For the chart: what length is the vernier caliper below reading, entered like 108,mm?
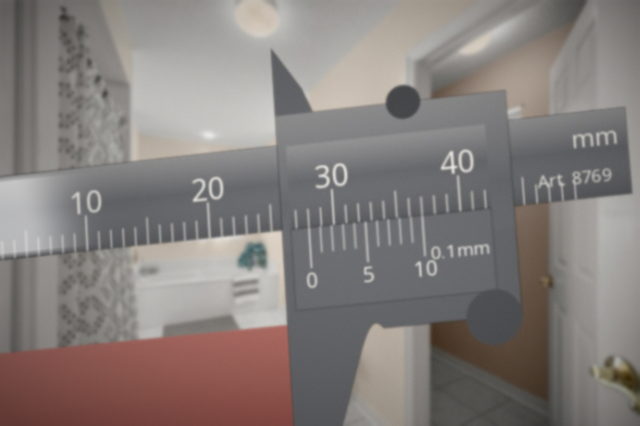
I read 28.0,mm
